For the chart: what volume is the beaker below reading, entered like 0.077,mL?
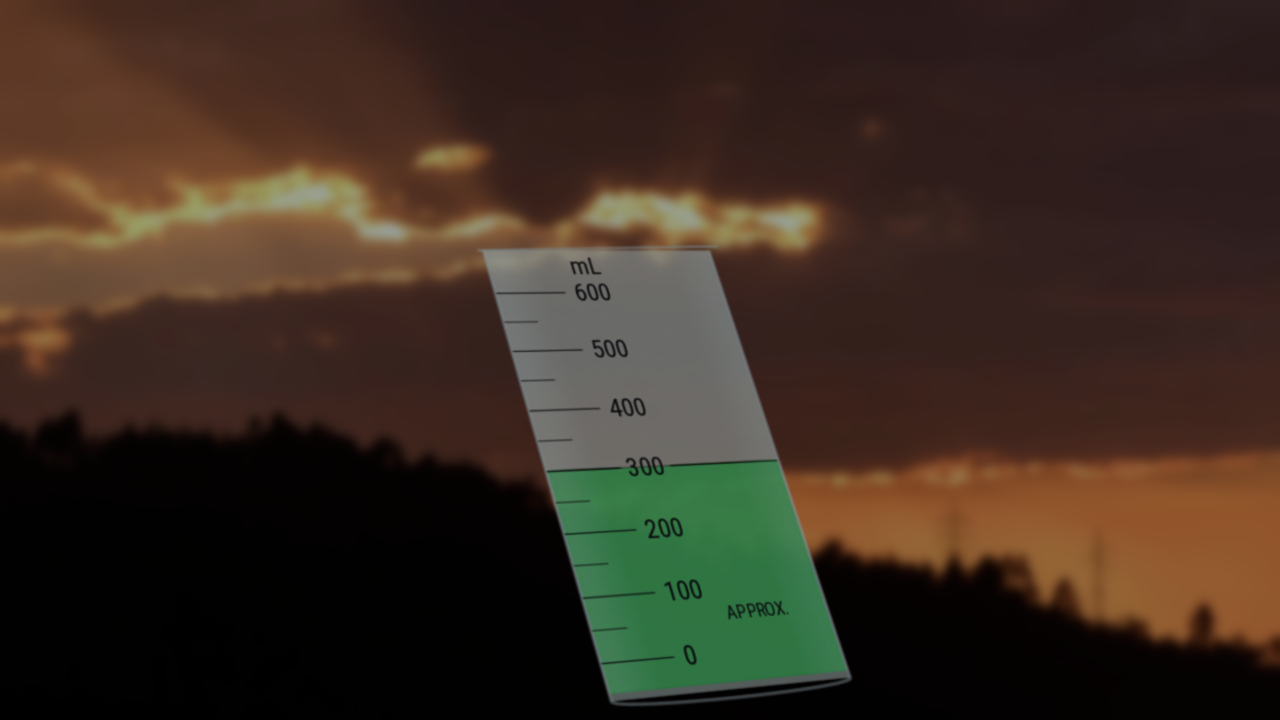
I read 300,mL
